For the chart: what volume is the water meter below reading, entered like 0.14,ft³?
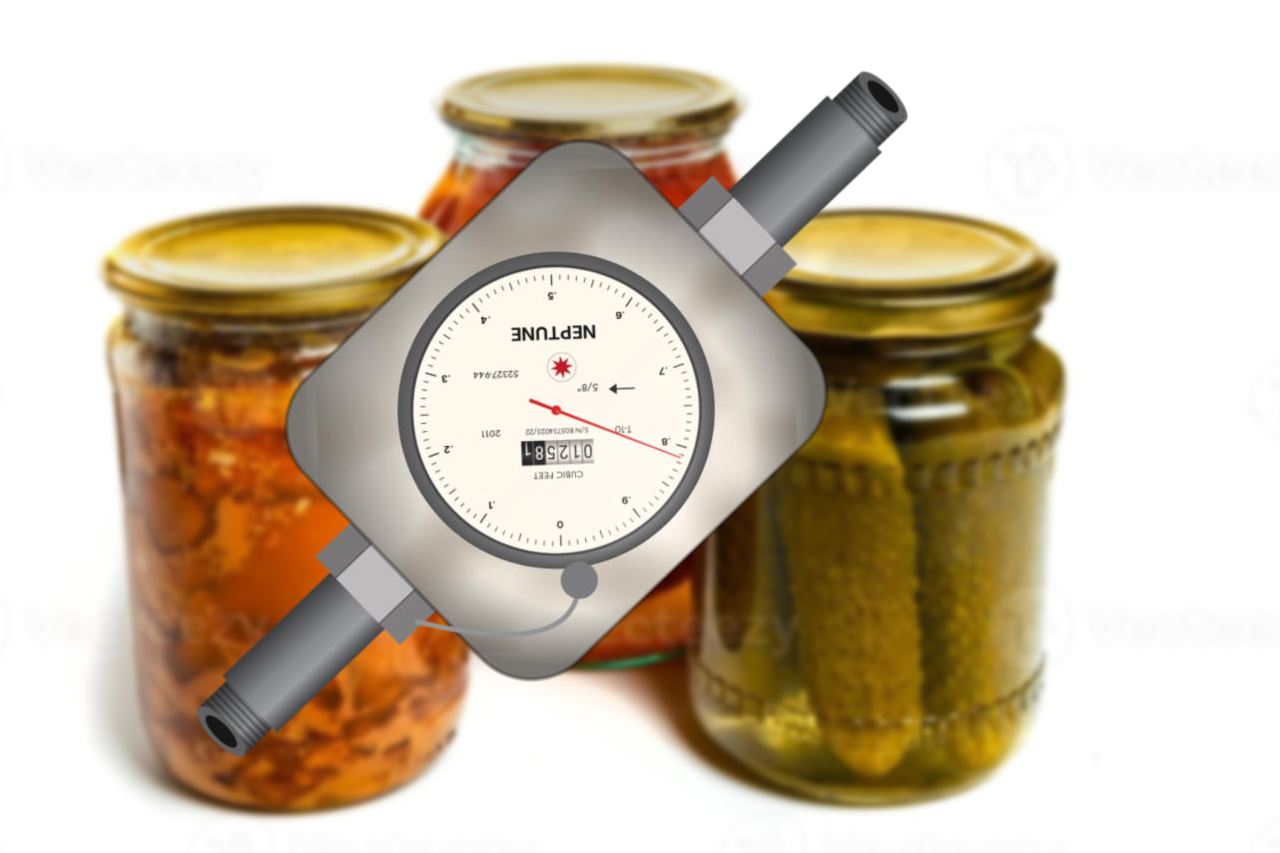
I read 12580.81,ft³
